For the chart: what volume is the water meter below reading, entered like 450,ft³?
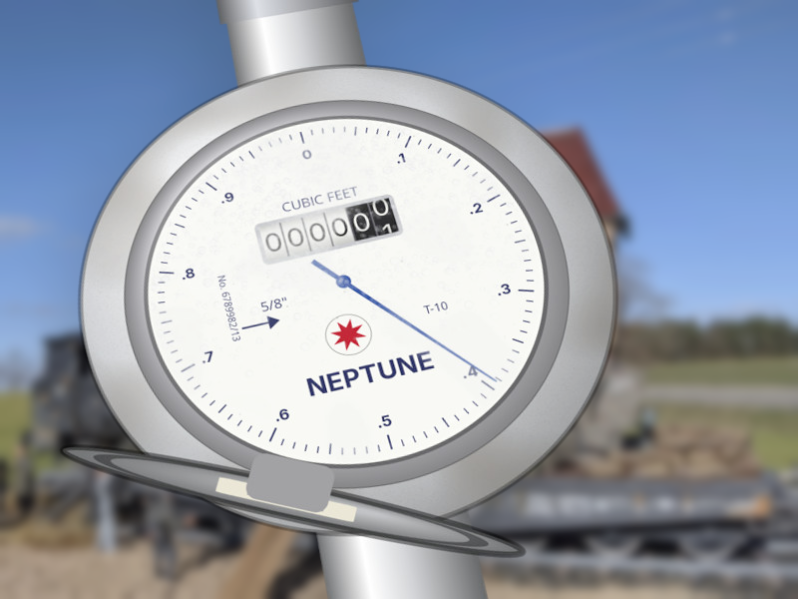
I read 0.39,ft³
